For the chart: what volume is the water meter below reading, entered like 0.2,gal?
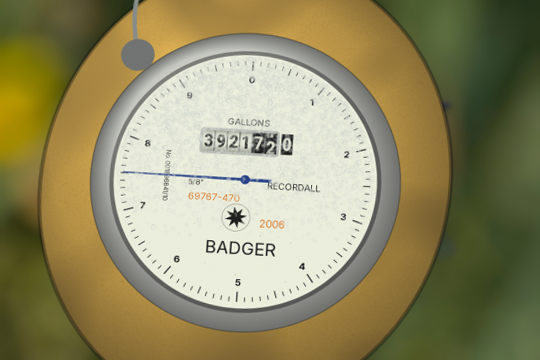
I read 3921717.5,gal
